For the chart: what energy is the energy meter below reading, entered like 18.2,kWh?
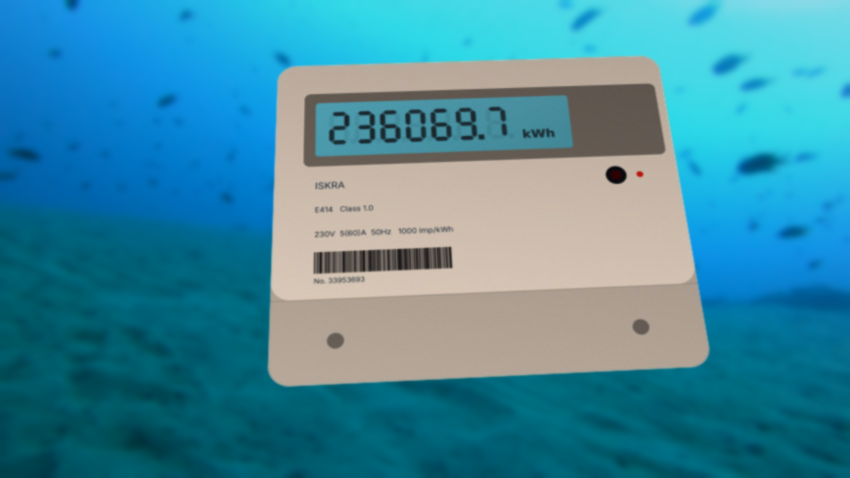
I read 236069.7,kWh
